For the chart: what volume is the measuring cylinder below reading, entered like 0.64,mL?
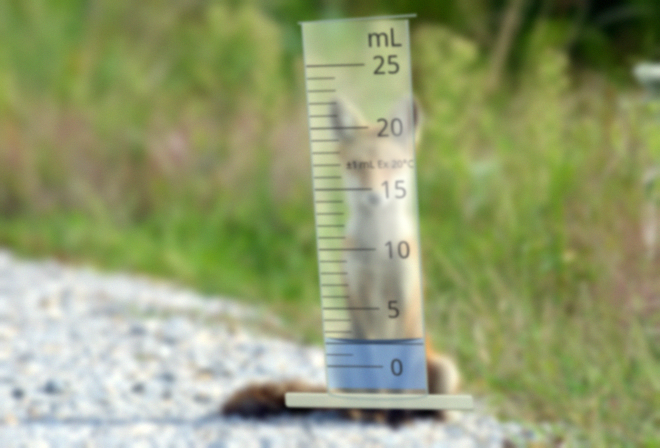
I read 2,mL
